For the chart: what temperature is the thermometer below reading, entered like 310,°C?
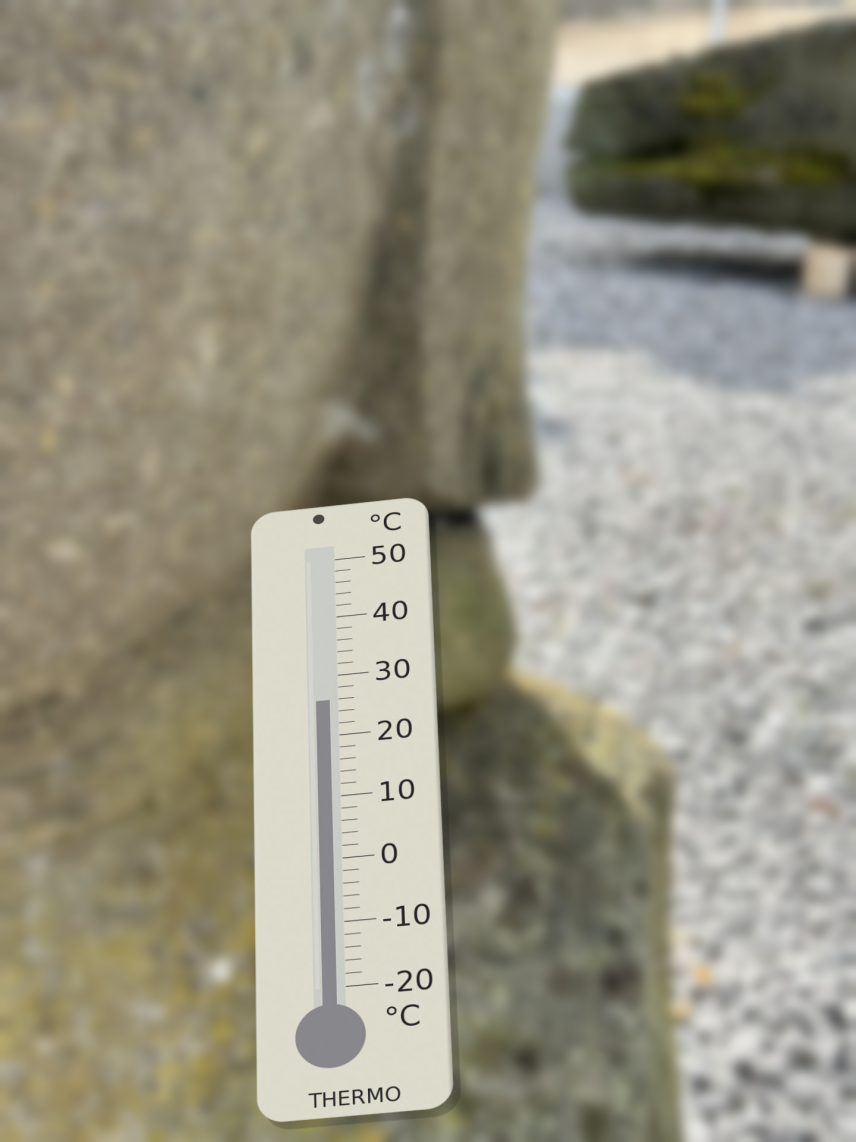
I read 26,°C
